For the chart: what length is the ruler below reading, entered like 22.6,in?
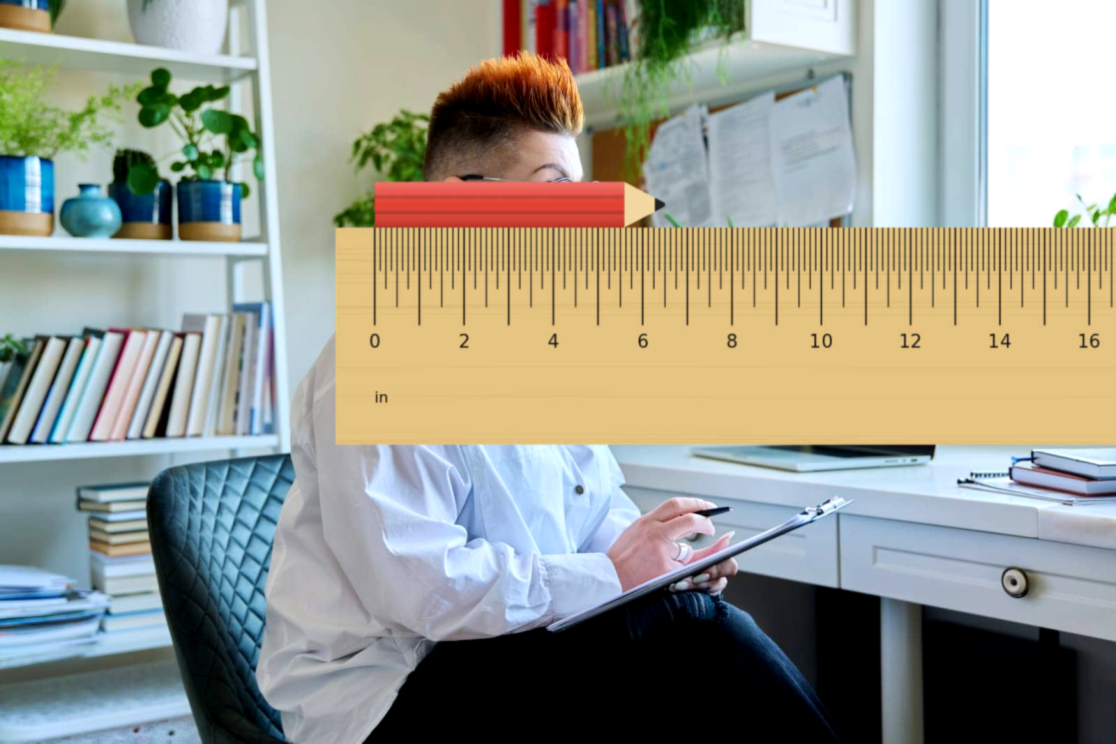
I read 6.5,in
